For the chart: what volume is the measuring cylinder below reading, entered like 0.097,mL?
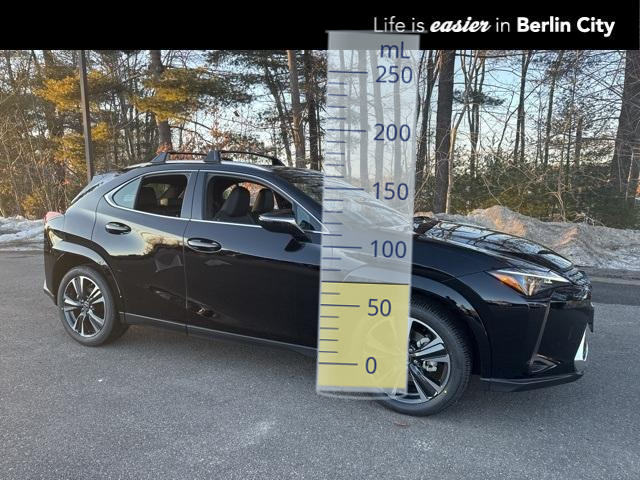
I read 70,mL
